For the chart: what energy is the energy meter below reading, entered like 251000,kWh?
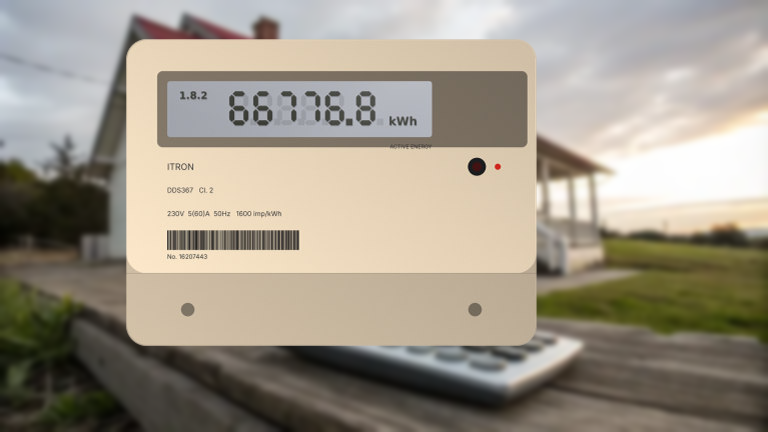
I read 66776.8,kWh
